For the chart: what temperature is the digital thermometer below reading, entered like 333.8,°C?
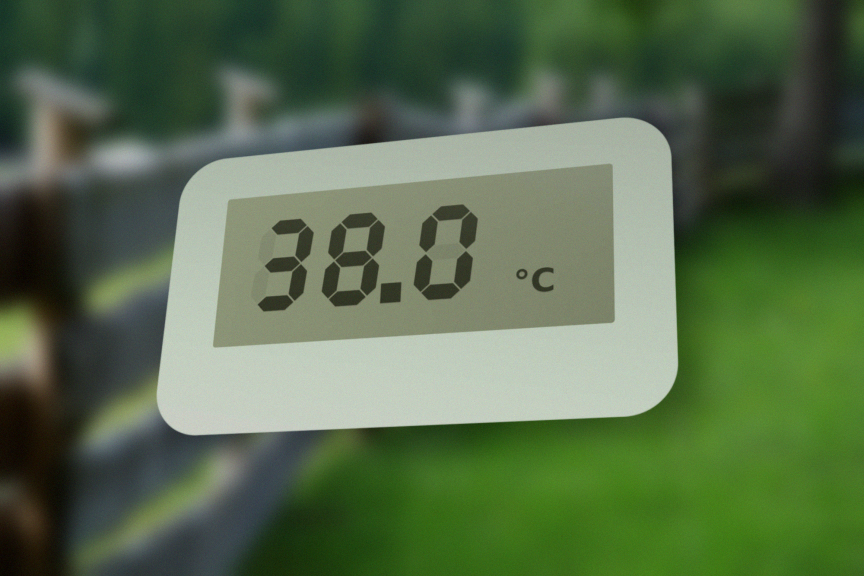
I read 38.0,°C
